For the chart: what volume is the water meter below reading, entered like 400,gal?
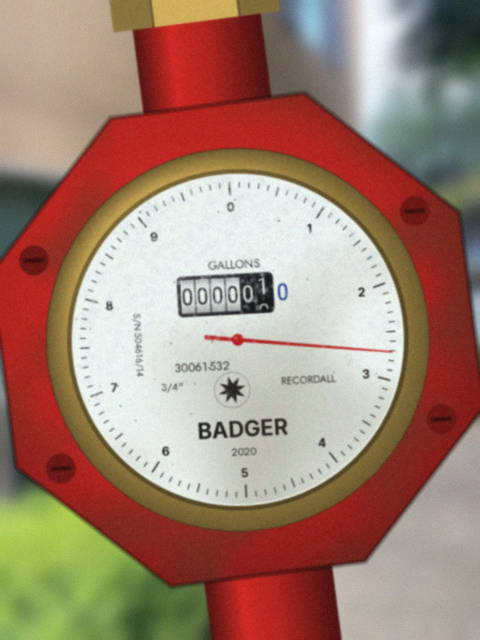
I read 12.7,gal
